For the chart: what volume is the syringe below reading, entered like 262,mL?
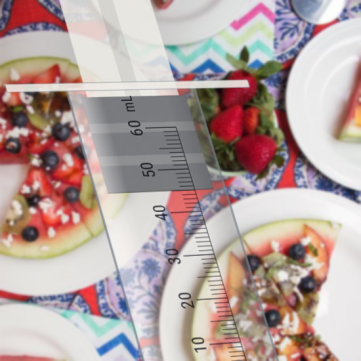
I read 45,mL
